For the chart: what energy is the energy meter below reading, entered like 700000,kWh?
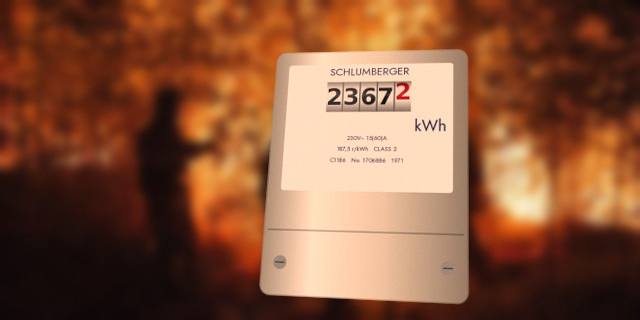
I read 2367.2,kWh
